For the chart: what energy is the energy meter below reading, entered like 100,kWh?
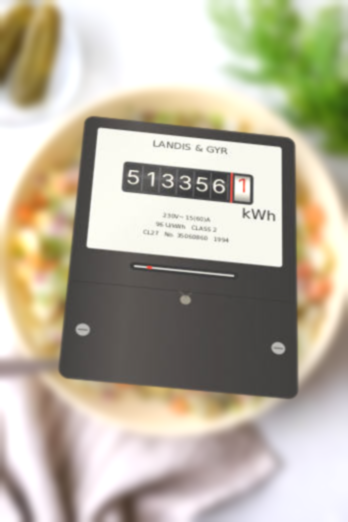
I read 513356.1,kWh
